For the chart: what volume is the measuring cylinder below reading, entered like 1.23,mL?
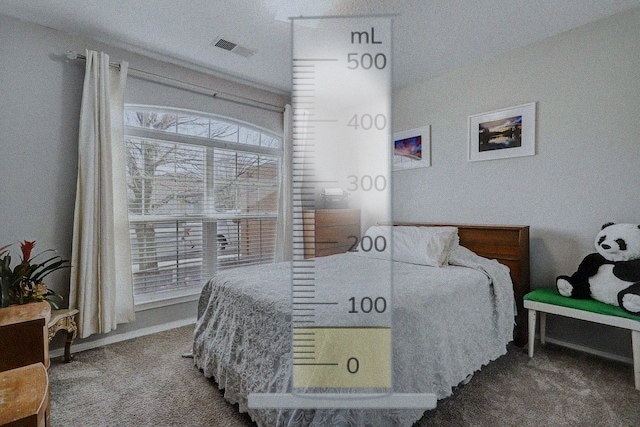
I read 60,mL
